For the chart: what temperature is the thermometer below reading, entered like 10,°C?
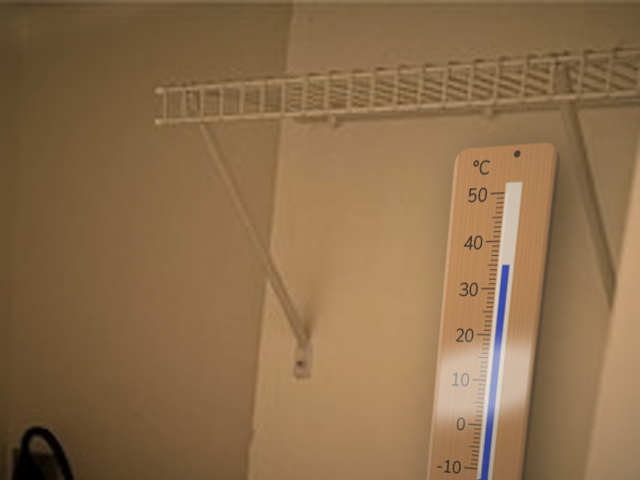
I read 35,°C
